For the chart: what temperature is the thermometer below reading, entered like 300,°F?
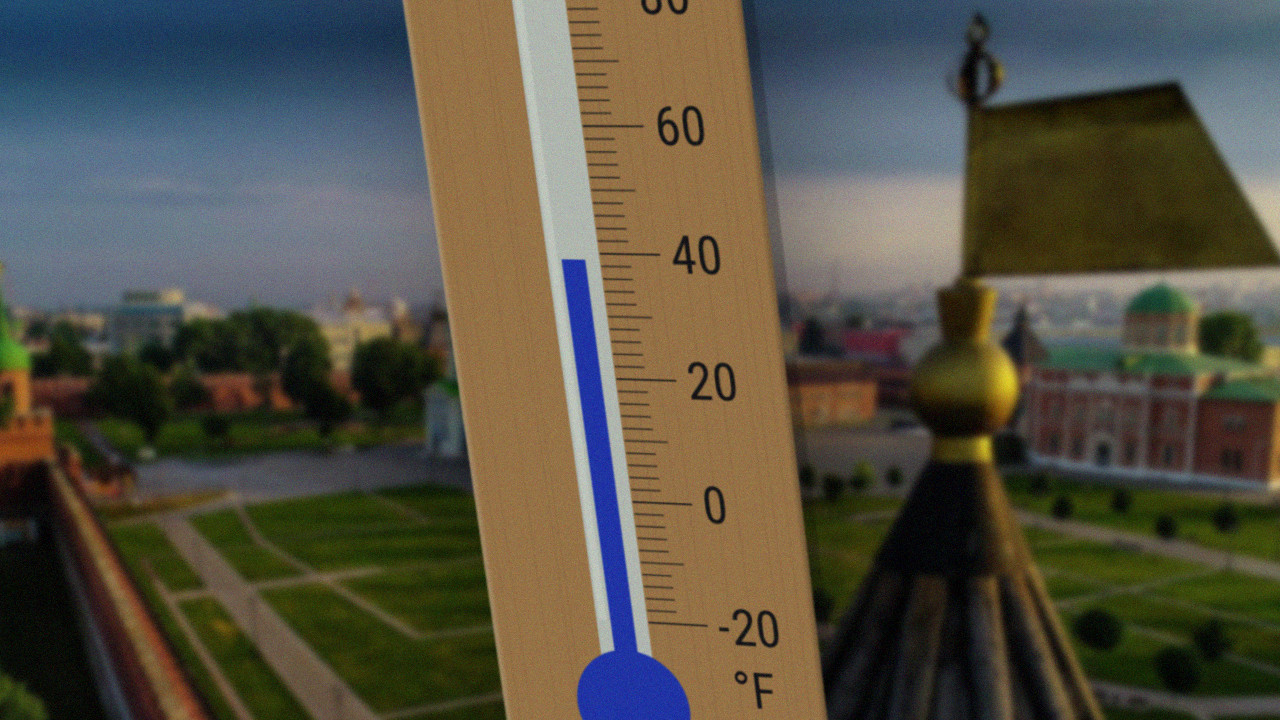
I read 39,°F
